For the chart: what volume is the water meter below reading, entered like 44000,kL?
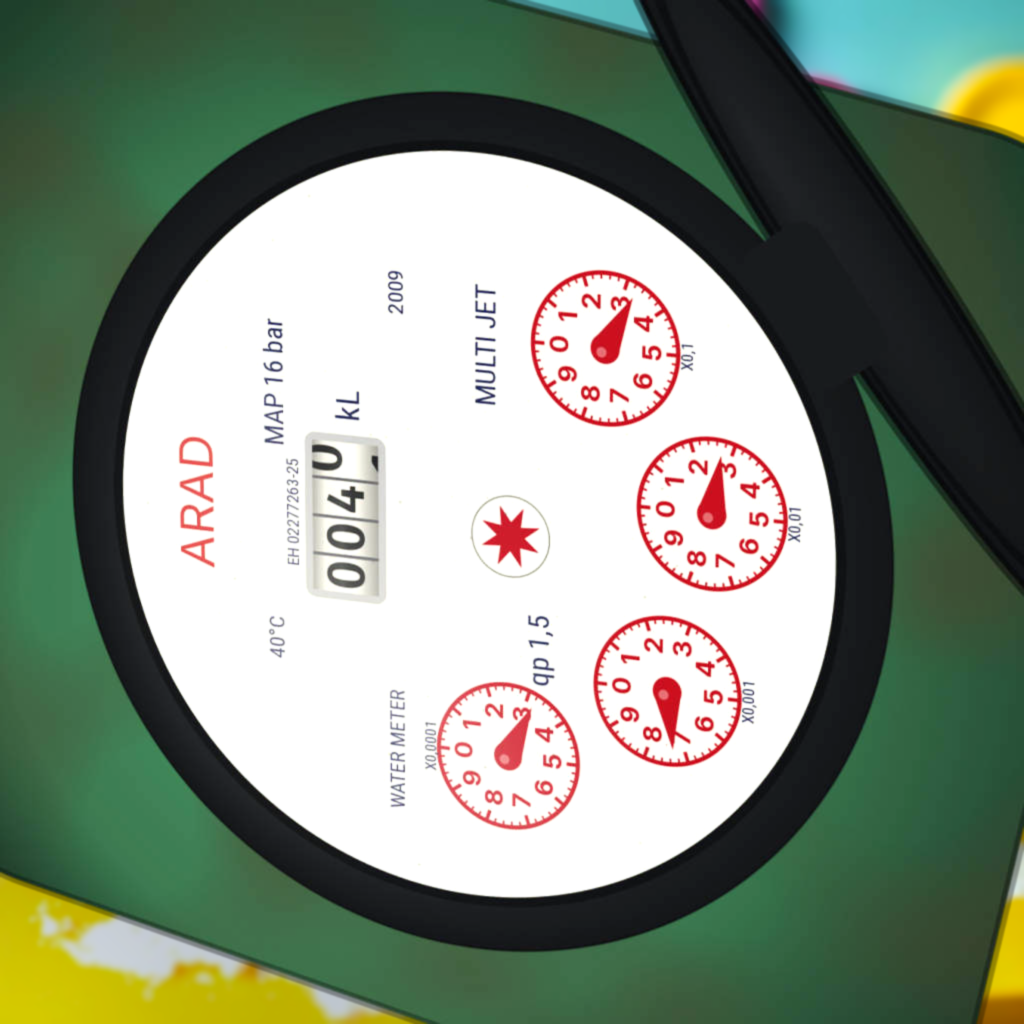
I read 40.3273,kL
